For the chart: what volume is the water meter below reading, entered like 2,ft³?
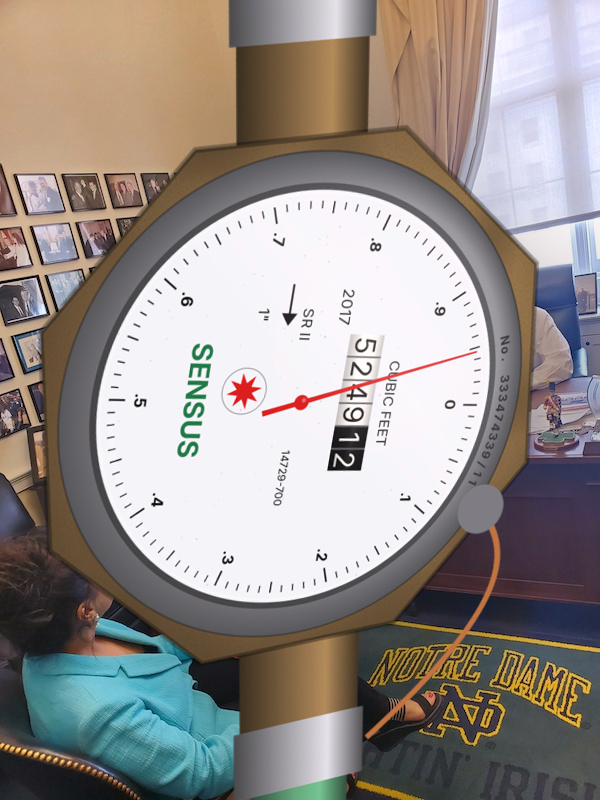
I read 524911.95,ft³
